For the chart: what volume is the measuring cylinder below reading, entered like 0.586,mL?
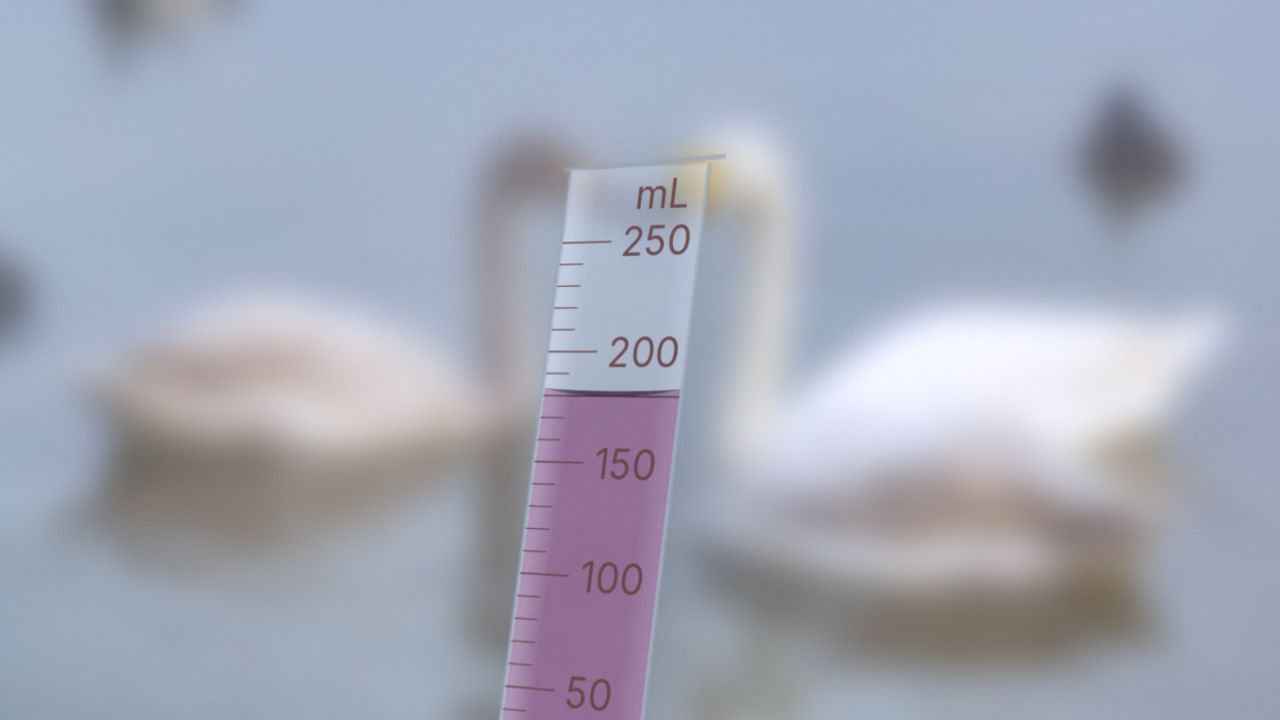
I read 180,mL
